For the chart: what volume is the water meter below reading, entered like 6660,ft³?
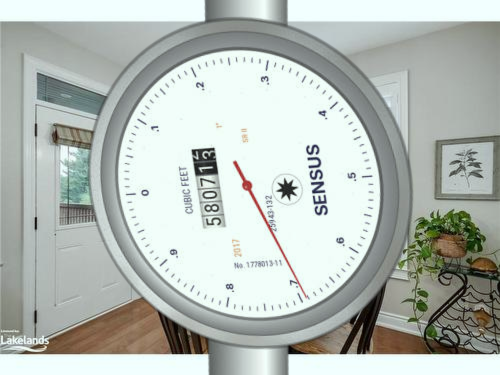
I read 580712.69,ft³
